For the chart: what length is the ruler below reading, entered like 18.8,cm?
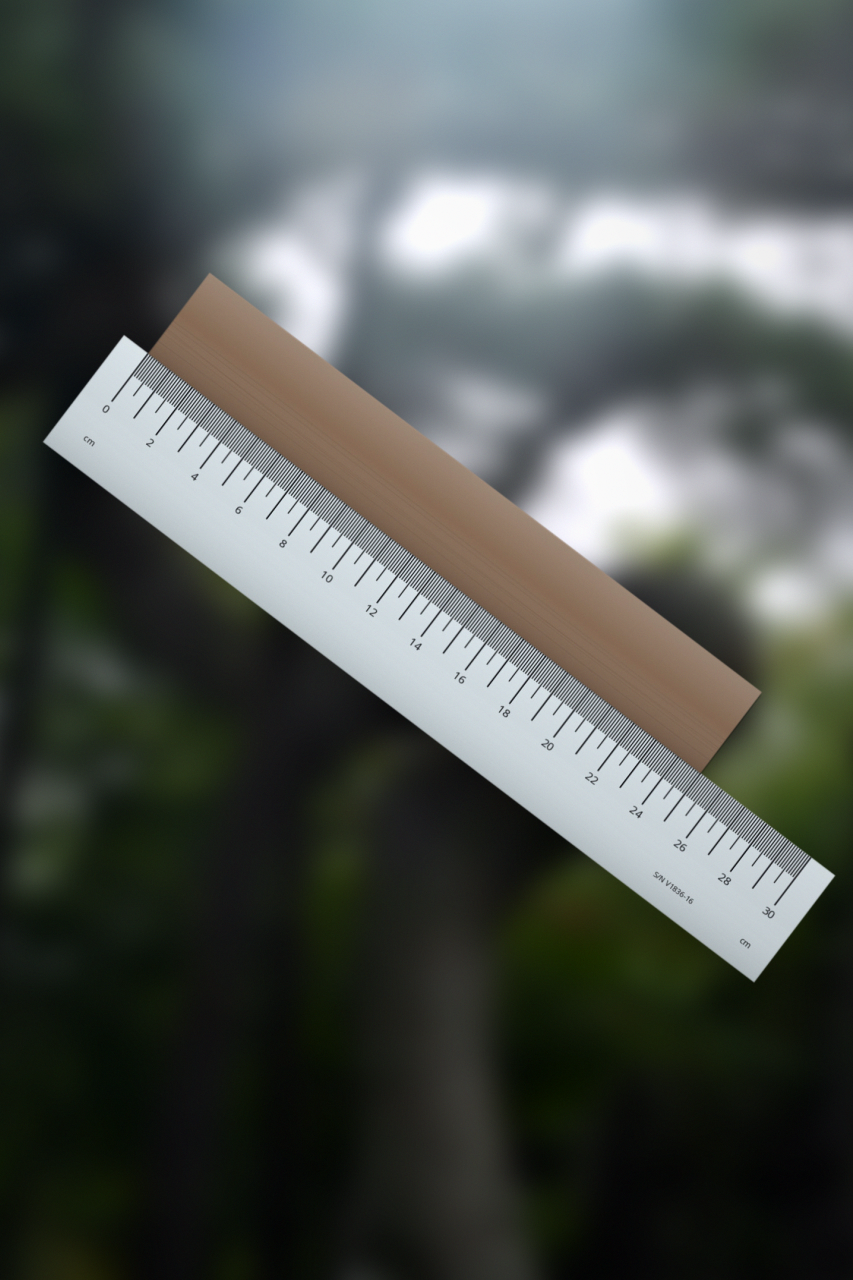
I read 25,cm
